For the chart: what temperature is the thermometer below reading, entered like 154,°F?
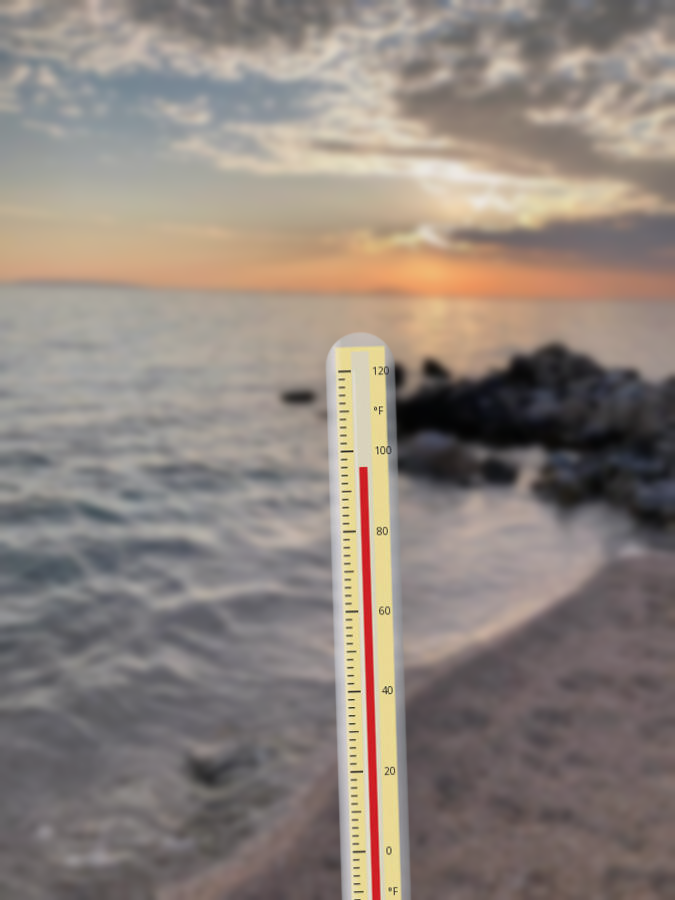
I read 96,°F
